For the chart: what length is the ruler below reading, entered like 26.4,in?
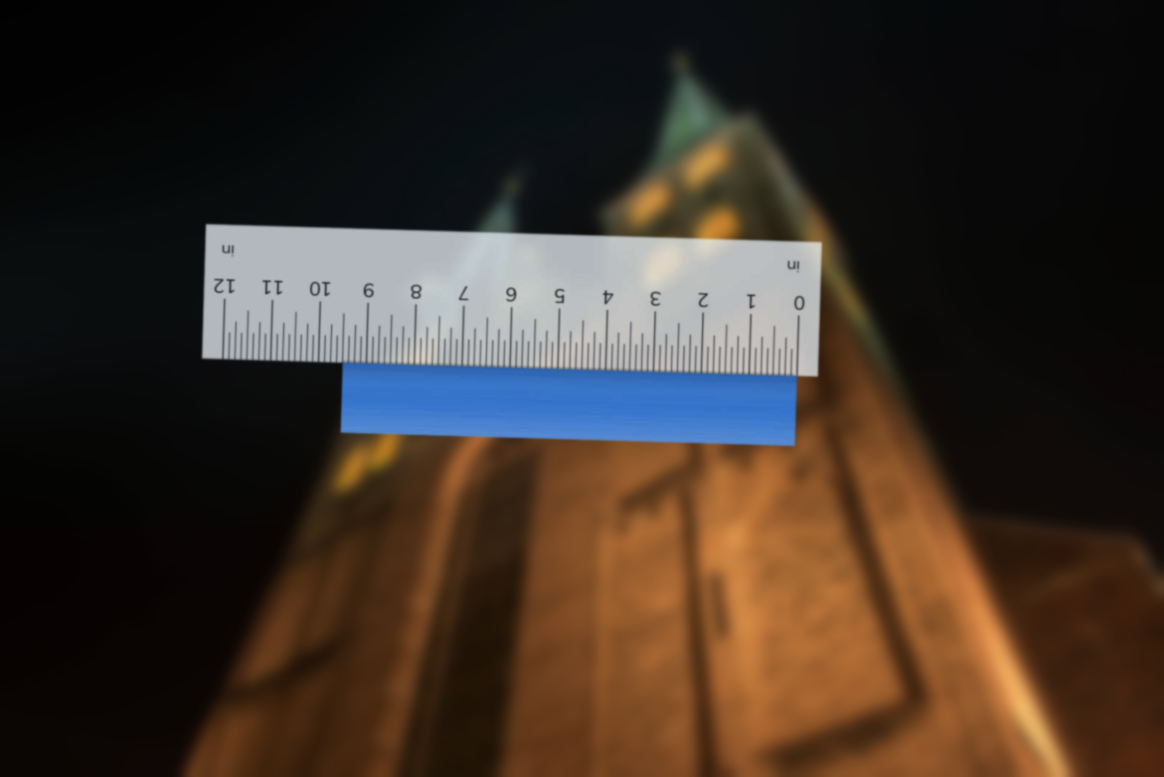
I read 9.5,in
